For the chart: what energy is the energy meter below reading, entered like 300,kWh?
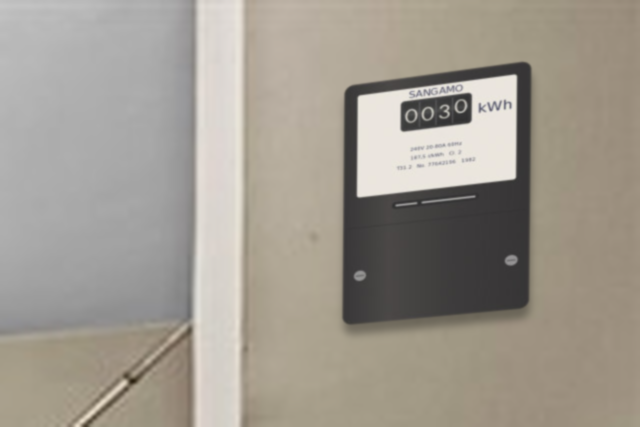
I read 30,kWh
